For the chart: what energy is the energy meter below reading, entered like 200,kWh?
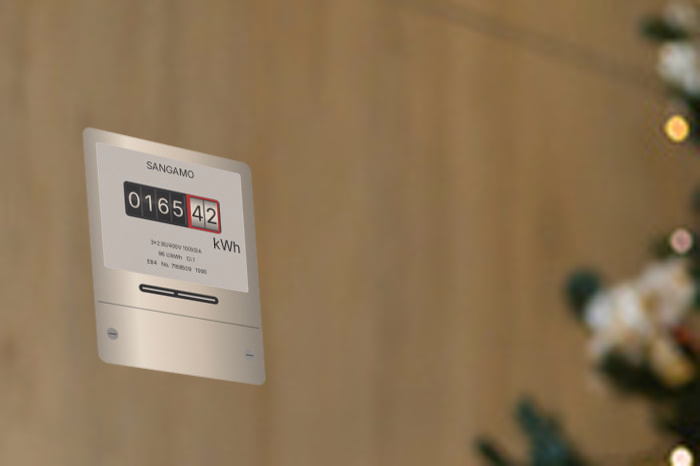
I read 165.42,kWh
